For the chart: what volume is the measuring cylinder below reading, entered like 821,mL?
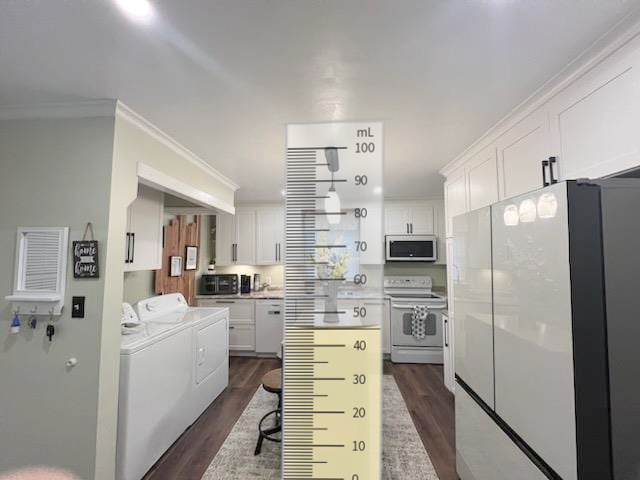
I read 45,mL
